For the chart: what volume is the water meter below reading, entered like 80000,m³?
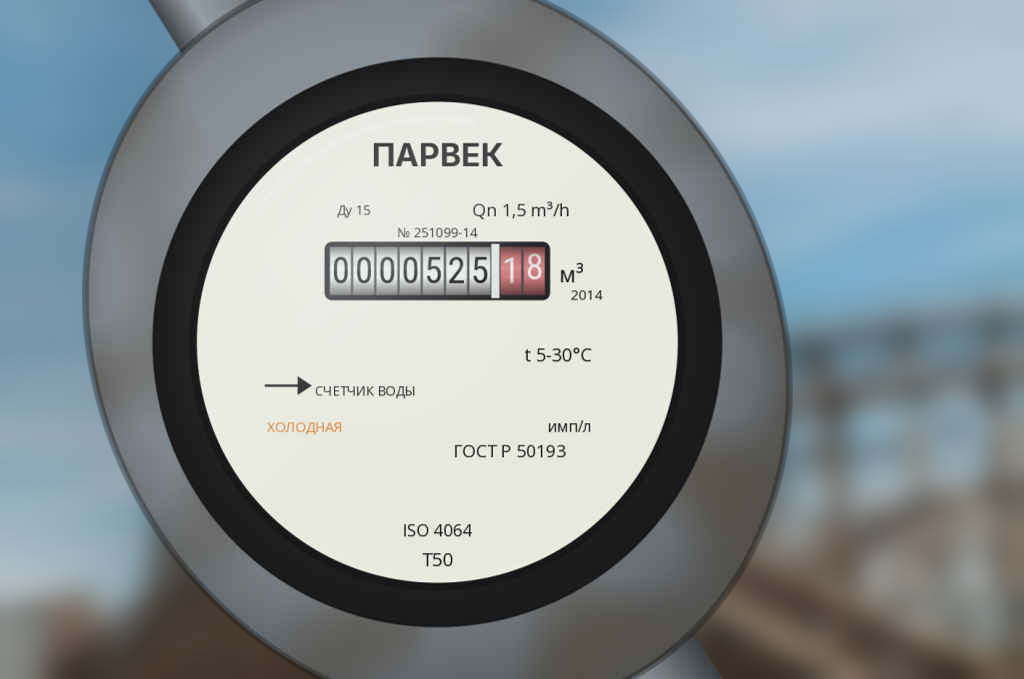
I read 525.18,m³
